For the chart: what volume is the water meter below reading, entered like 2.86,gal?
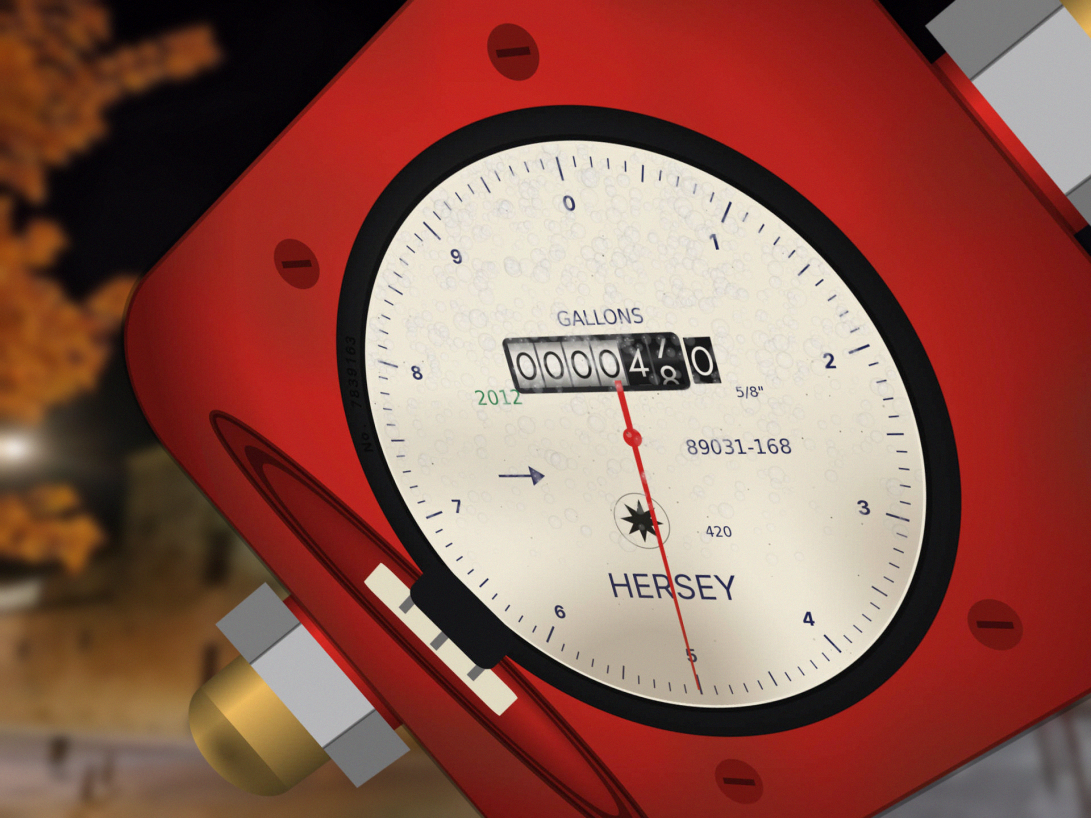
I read 475.0,gal
